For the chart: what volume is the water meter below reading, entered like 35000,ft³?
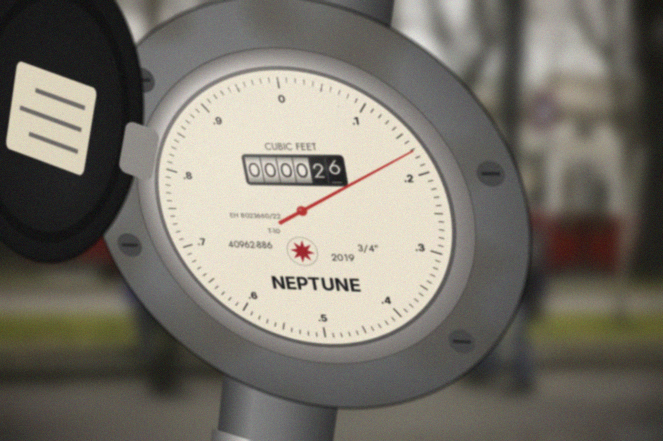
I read 26.17,ft³
